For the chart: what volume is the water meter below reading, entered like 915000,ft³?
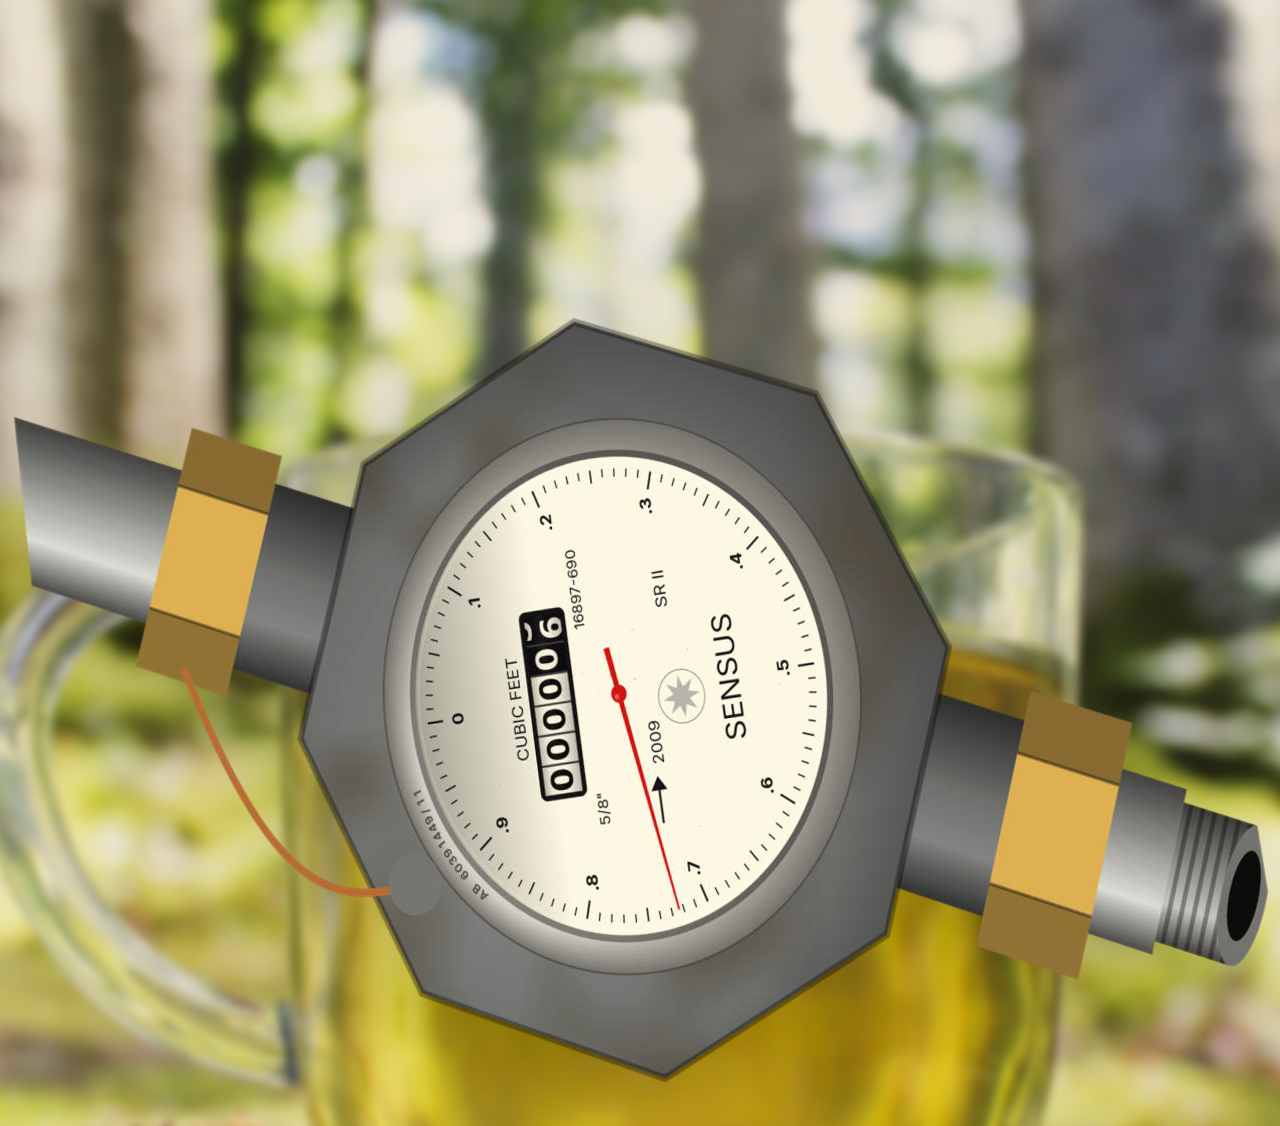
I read 5.72,ft³
